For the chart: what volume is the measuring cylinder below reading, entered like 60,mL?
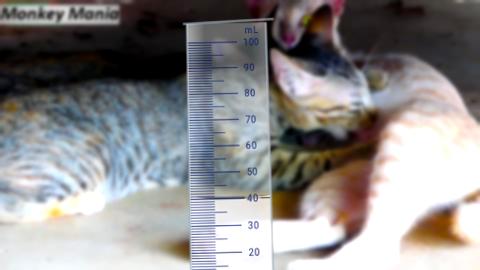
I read 40,mL
